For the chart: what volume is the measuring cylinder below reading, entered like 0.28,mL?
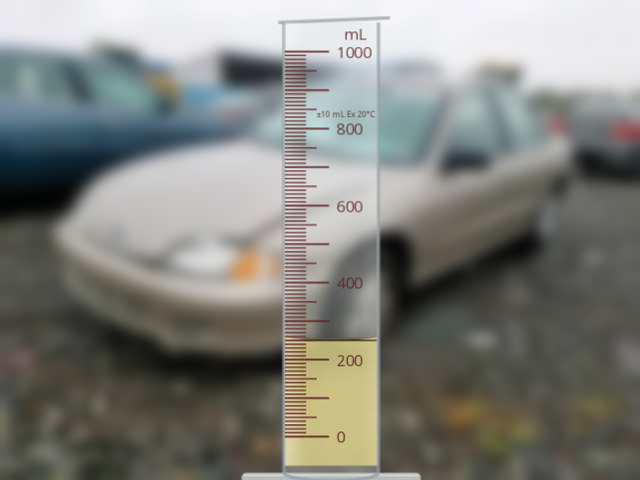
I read 250,mL
